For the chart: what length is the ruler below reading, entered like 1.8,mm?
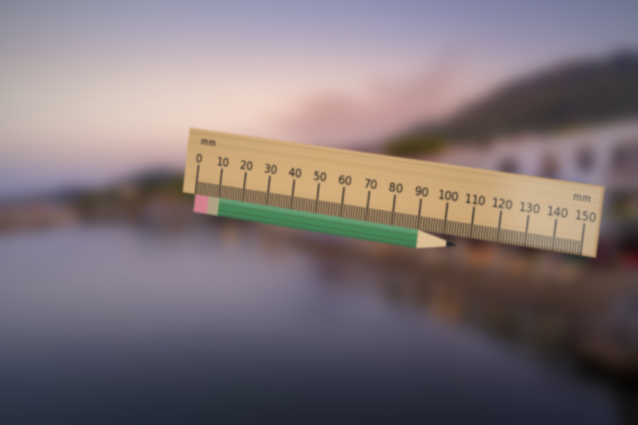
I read 105,mm
